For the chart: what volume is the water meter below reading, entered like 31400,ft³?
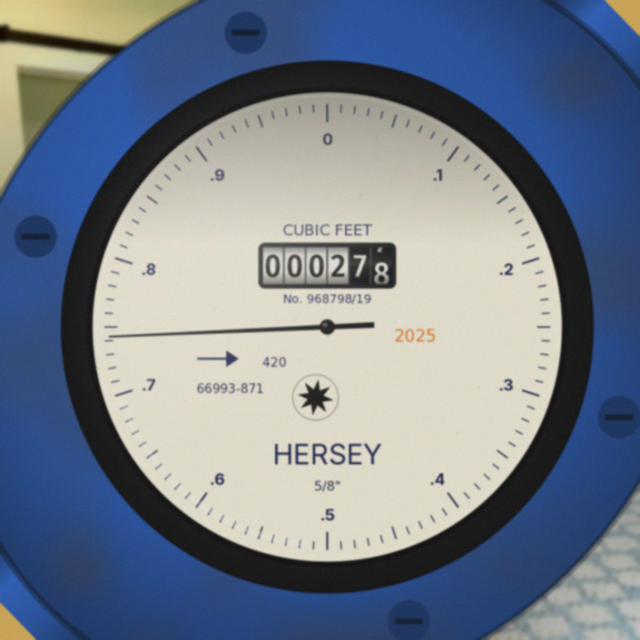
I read 277.74,ft³
